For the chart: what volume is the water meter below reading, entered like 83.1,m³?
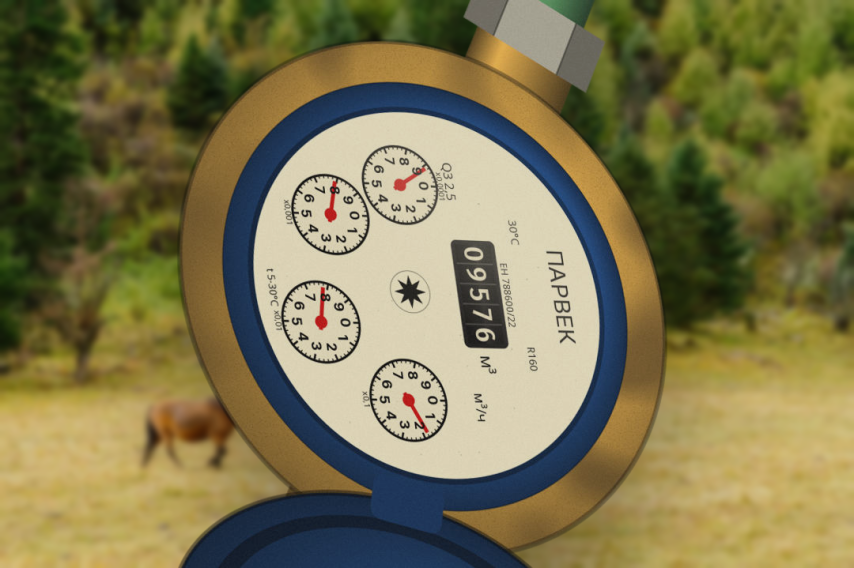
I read 9576.1779,m³
